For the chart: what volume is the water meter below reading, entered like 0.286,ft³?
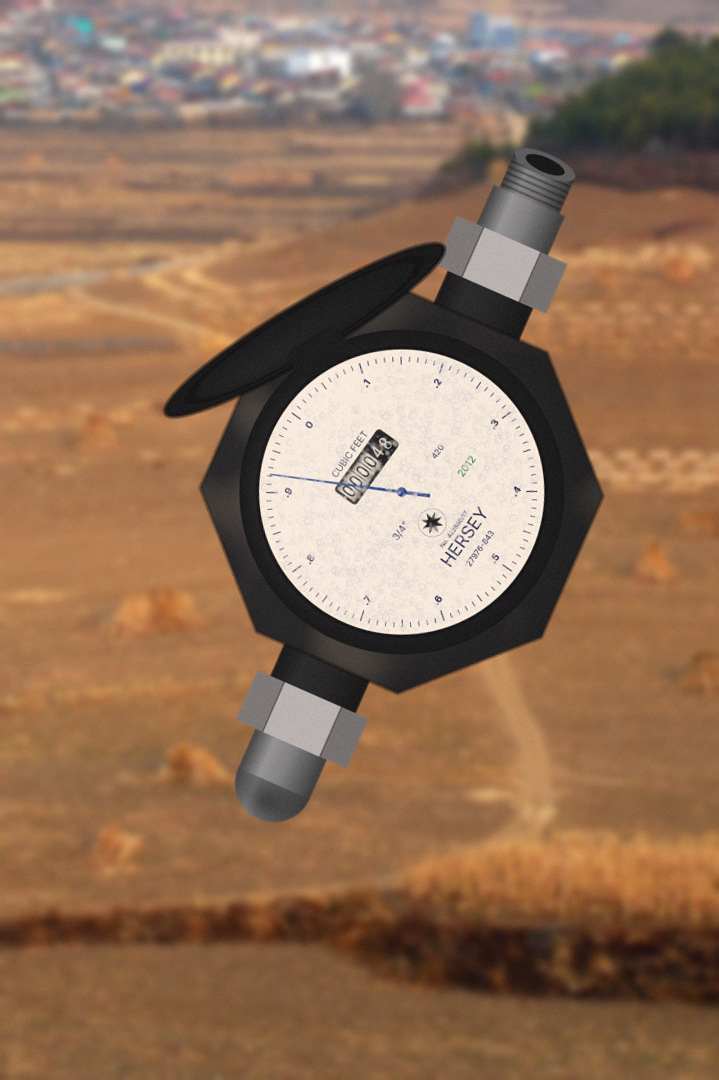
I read 47.92,ft³
